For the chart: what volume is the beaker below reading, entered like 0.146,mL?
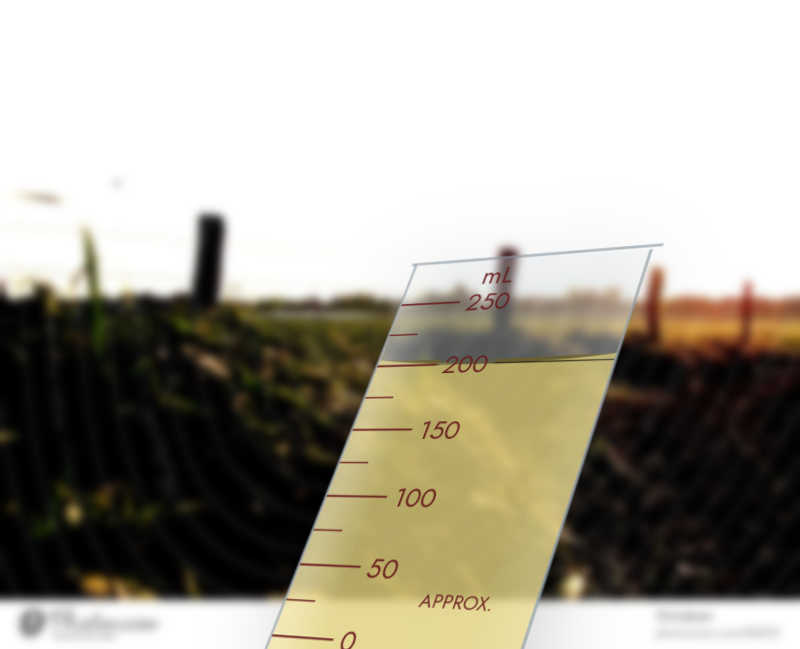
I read 200,mL
